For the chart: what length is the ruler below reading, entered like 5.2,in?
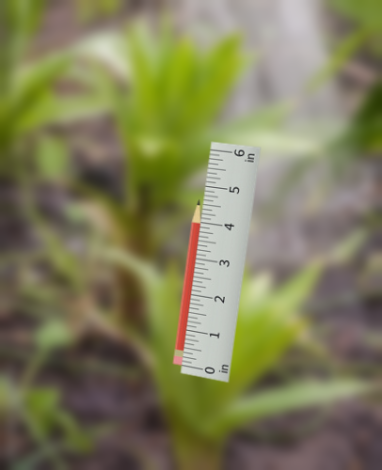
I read 4.625,in
